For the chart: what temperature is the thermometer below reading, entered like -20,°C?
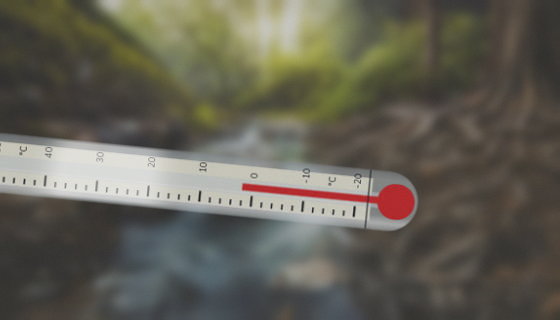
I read 2,°C
